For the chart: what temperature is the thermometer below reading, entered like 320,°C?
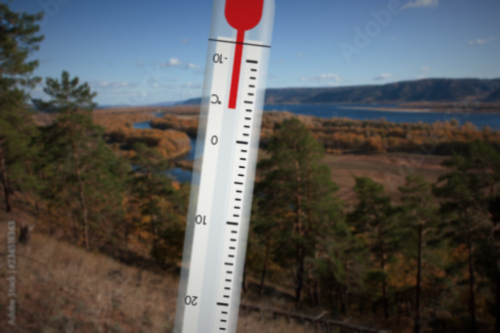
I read -4,°C
